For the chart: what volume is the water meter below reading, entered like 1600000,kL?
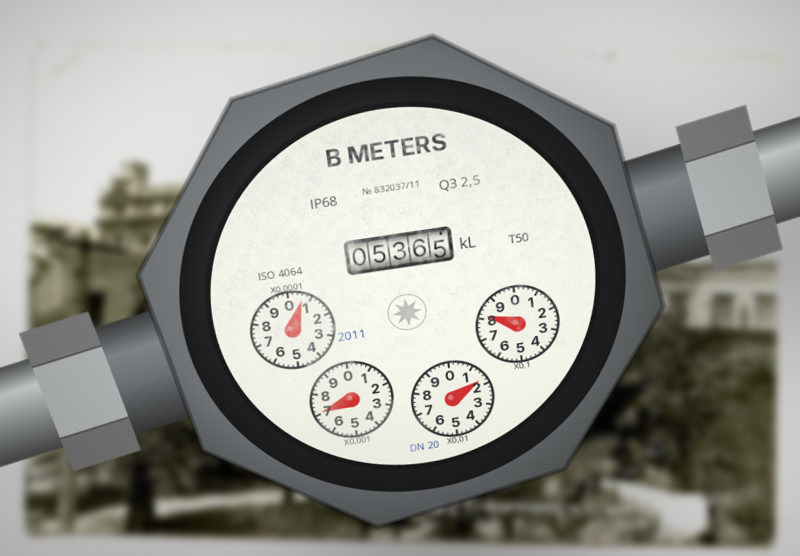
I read 5364.8170,kL
